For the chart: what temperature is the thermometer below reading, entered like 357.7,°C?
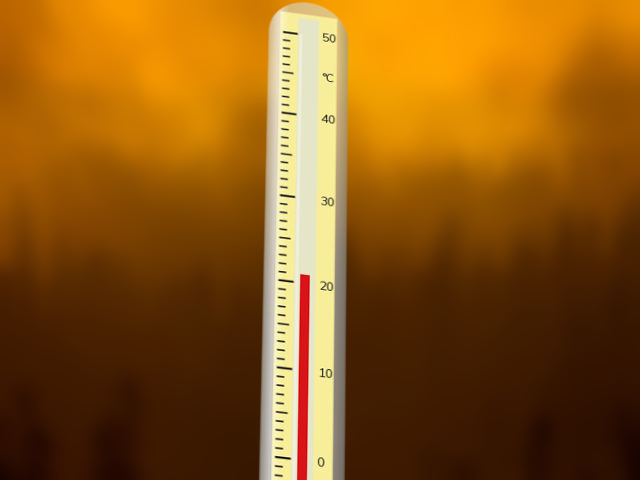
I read 21,°C
